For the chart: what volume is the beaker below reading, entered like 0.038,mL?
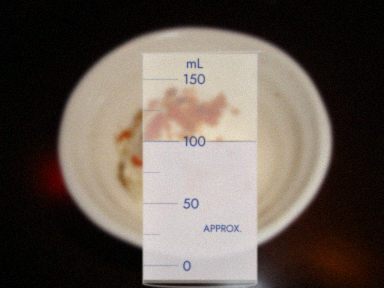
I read 100,mL
